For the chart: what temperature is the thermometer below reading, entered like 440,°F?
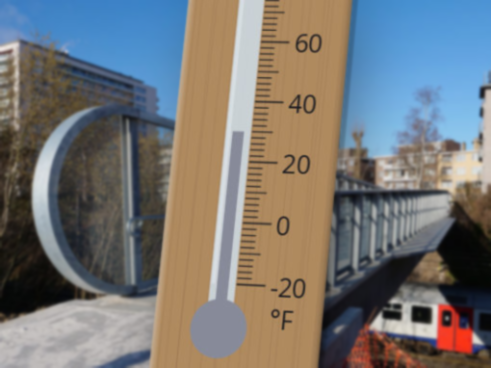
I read 30,°F
